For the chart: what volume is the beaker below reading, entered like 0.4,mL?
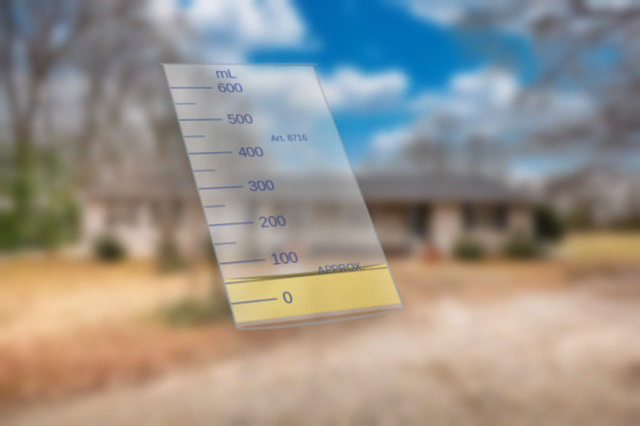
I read 50,mL
